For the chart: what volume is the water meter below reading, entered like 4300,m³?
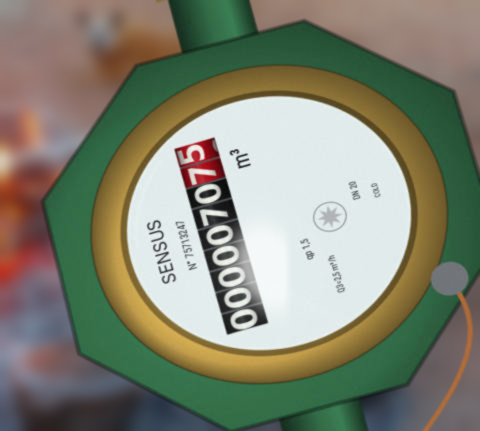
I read 70.75,m³
